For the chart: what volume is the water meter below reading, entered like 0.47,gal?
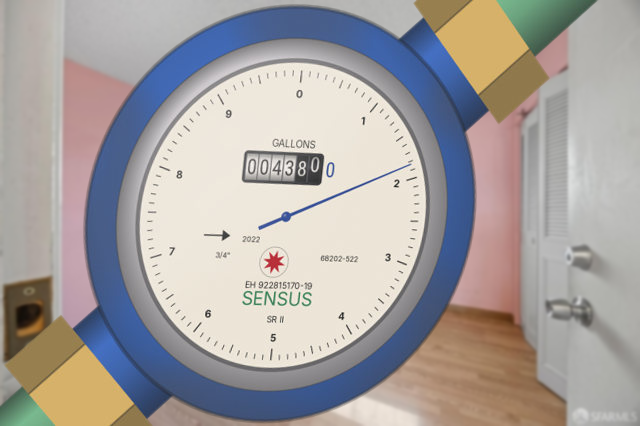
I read 43801.8,gal
